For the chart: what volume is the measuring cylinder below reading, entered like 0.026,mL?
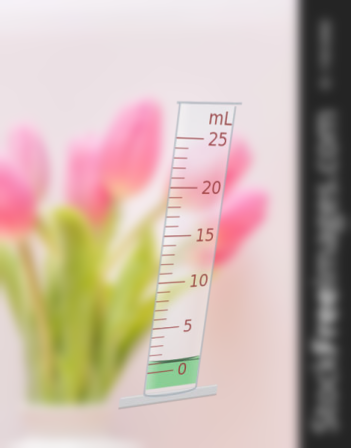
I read 1,mL
